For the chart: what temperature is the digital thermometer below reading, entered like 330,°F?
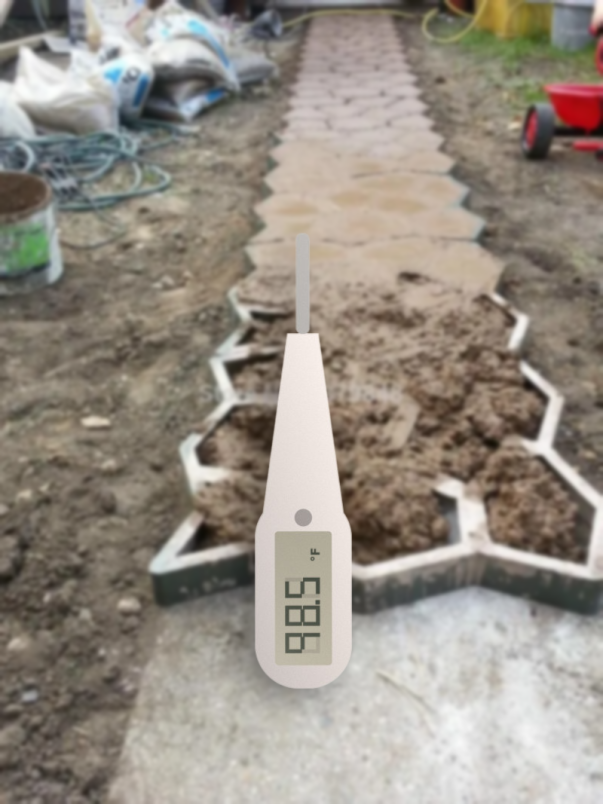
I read 98.5,°F
